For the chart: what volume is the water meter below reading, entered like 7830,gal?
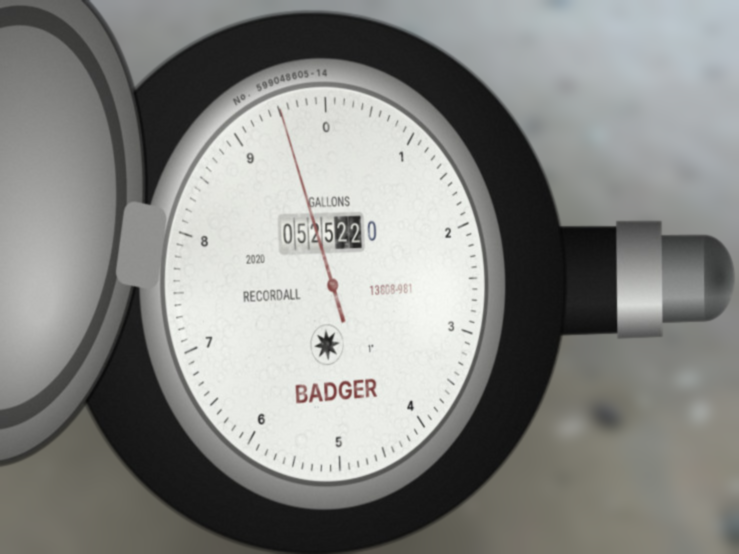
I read 525219.5,gal
